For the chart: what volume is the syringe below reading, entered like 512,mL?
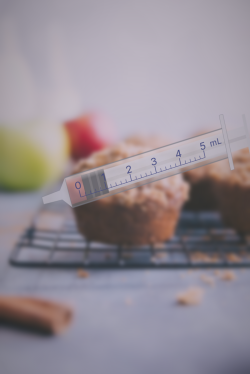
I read 0.2,mL
